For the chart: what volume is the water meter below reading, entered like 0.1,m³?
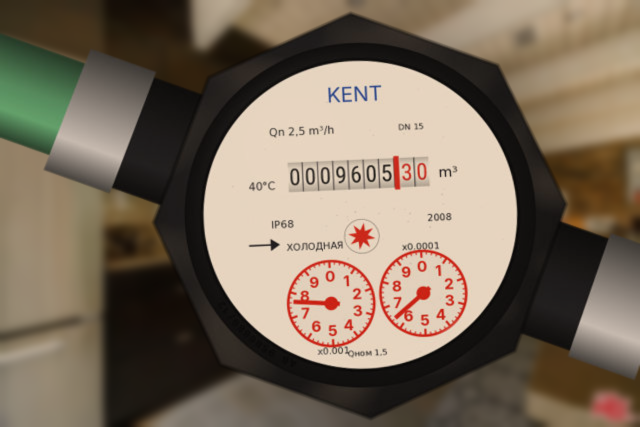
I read 9605.3076,m³
